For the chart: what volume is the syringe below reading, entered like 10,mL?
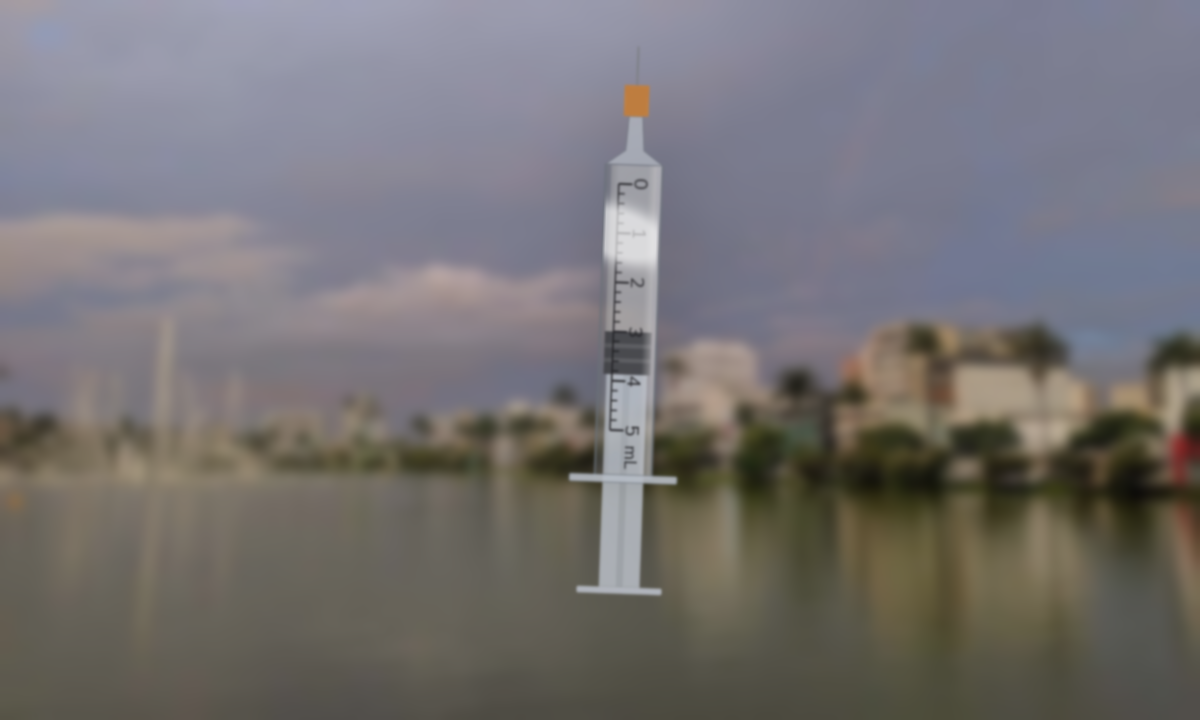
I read 3,mL
